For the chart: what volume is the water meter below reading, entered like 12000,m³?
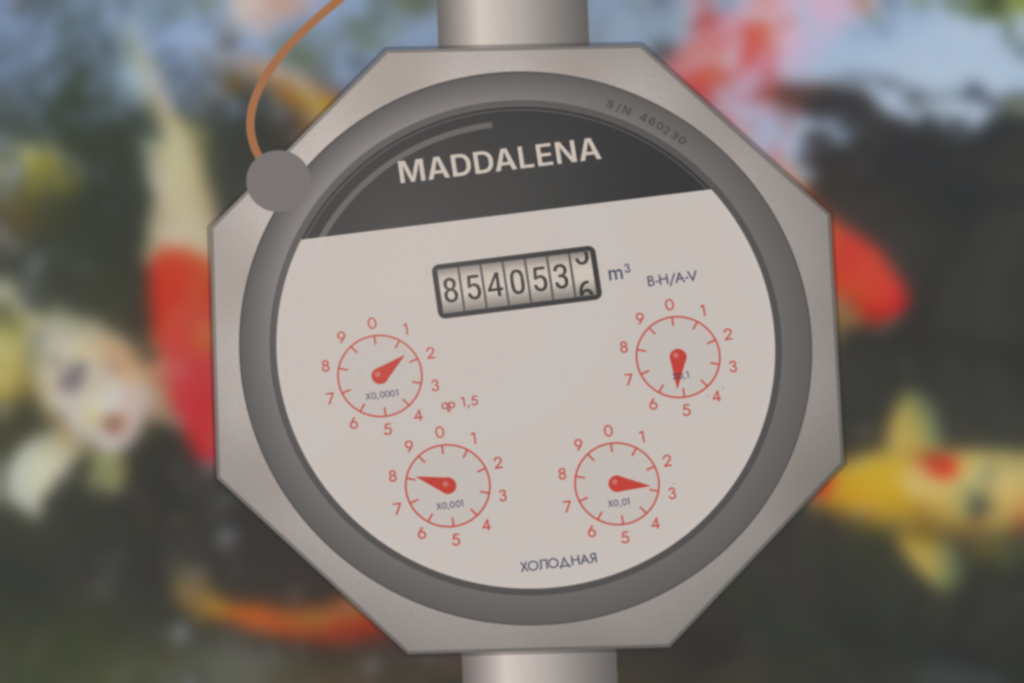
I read 8540535.5281,m³
